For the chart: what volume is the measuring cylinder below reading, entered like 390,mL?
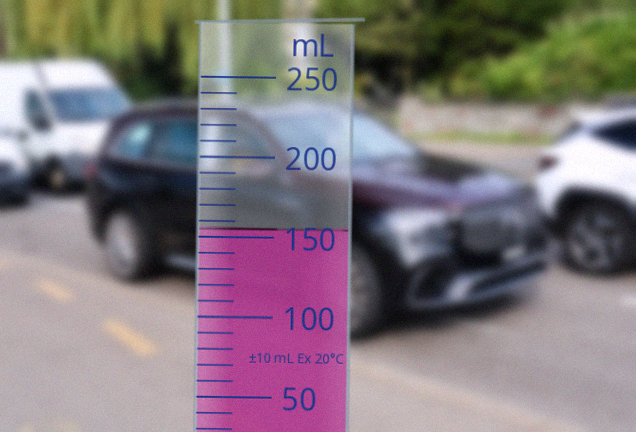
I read 155,mL
